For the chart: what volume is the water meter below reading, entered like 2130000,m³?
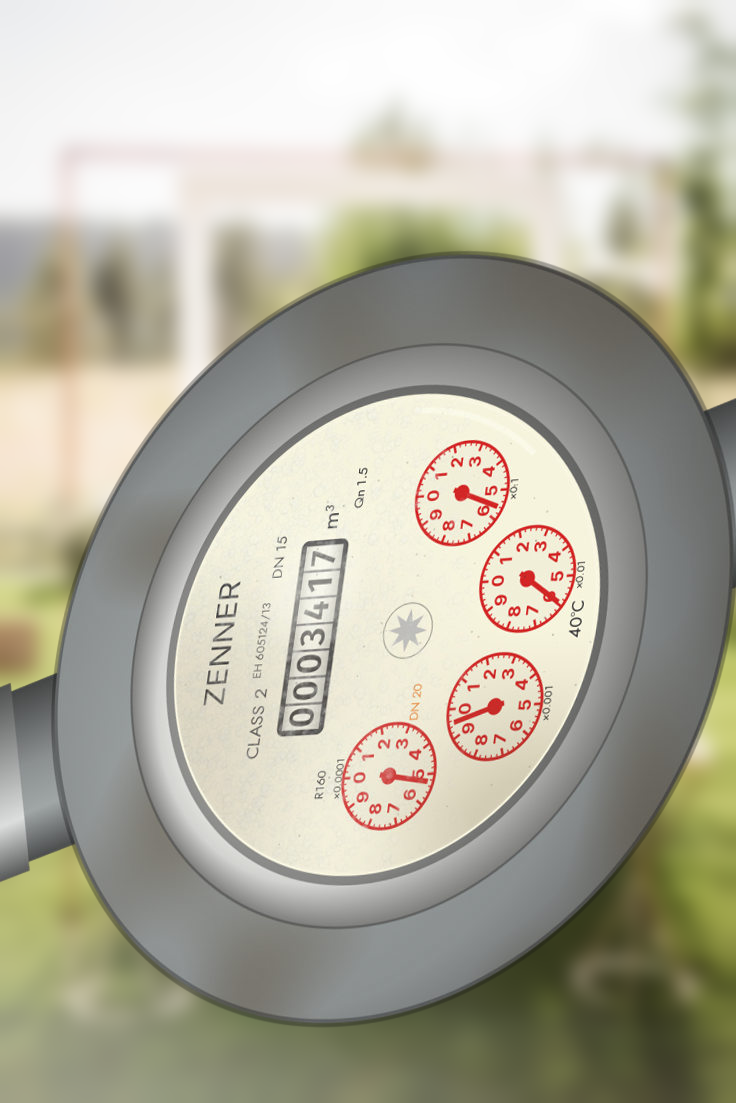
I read 3417.5595,m³
